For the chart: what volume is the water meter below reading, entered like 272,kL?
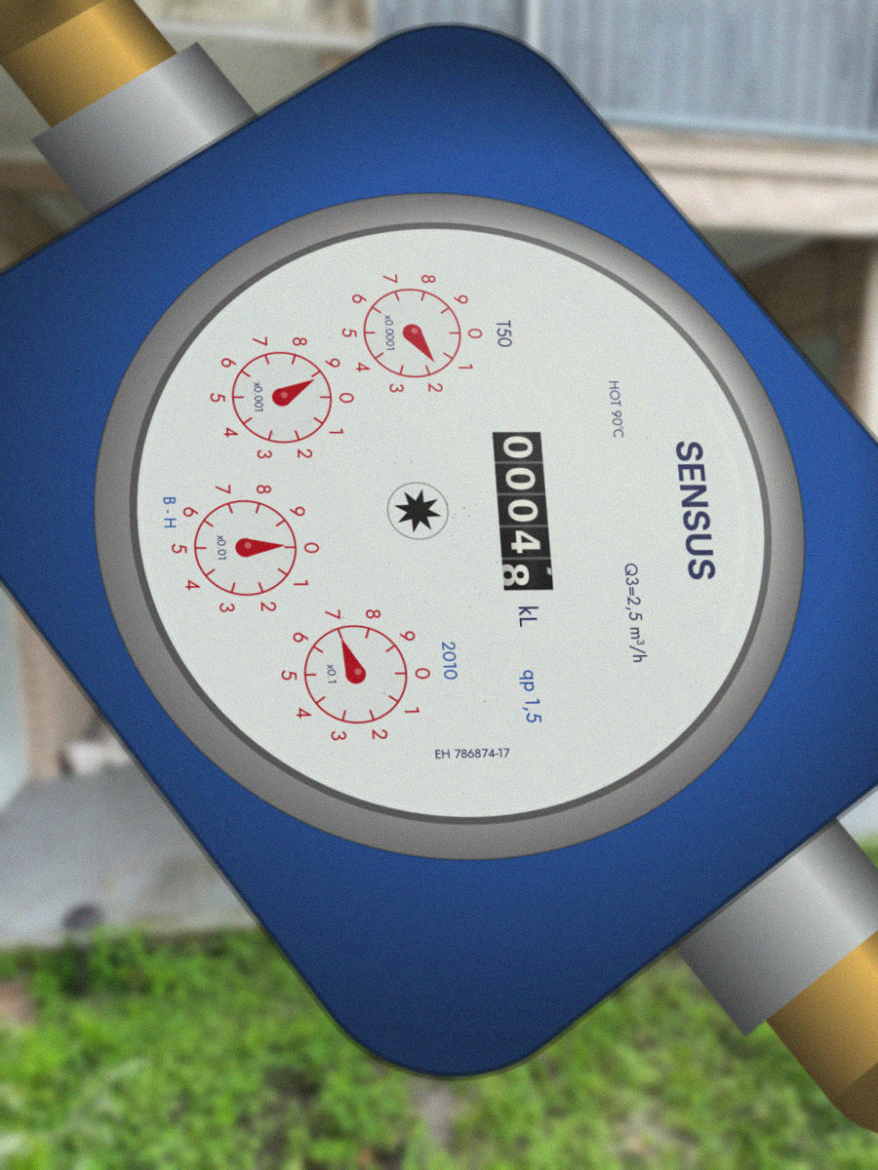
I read 47.6991,kL
